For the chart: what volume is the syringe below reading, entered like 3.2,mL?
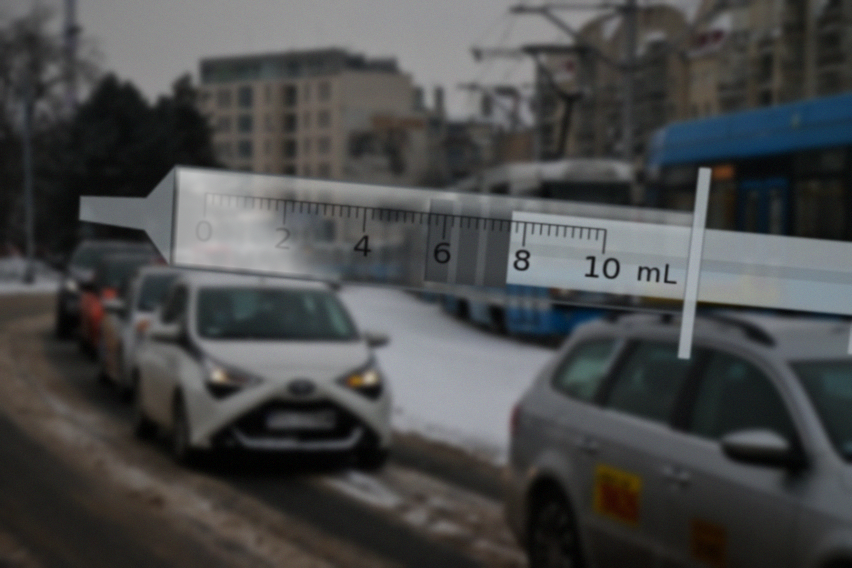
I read 5.6,mL
